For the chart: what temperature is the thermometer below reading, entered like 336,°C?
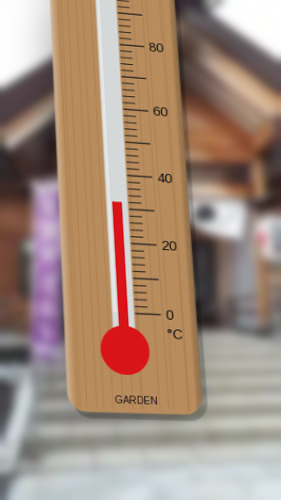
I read 32,°C
